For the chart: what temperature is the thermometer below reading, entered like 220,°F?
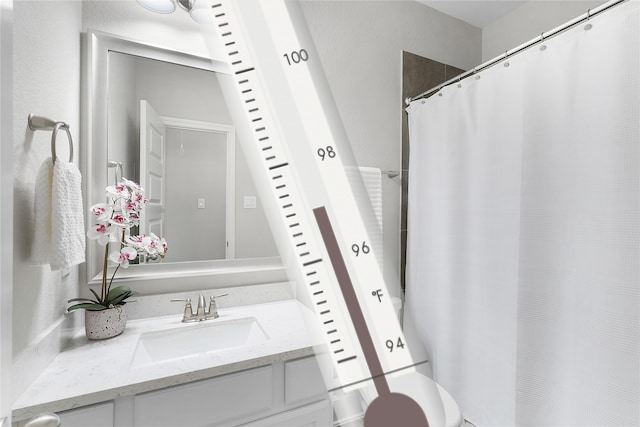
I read 97,°F
